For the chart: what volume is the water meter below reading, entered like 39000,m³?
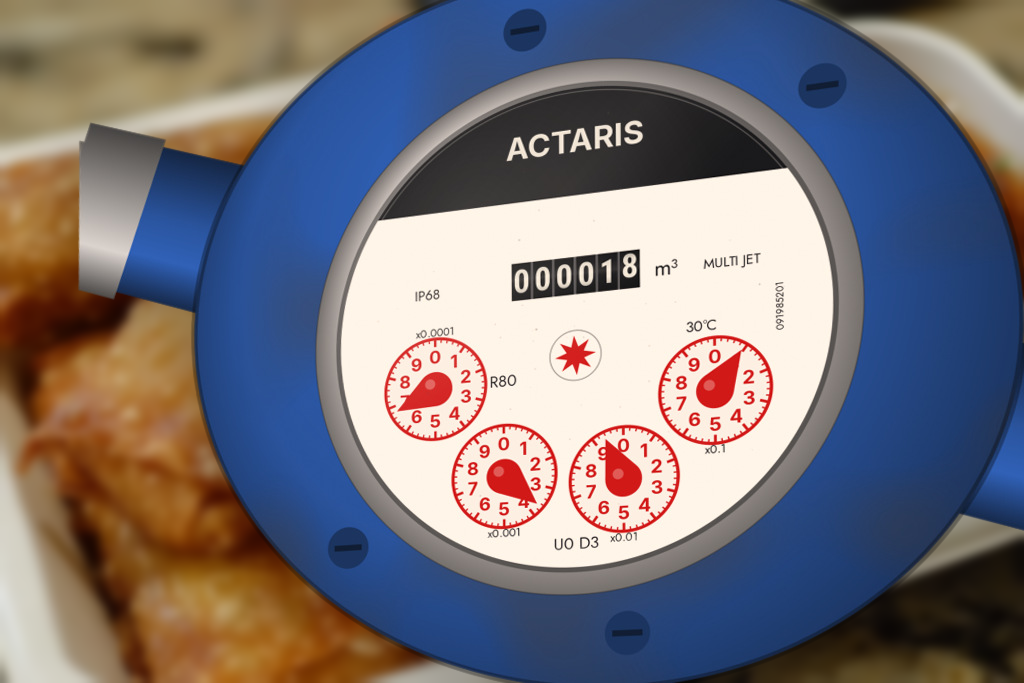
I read 18.0936,m³
